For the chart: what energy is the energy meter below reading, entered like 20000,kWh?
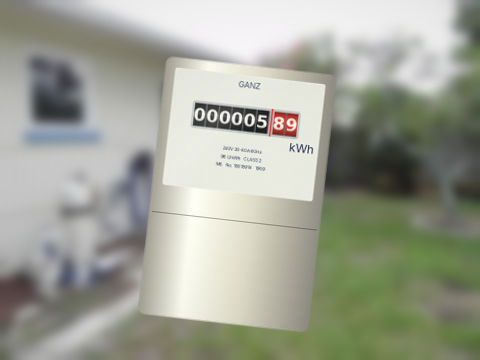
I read 5.89,kWh
